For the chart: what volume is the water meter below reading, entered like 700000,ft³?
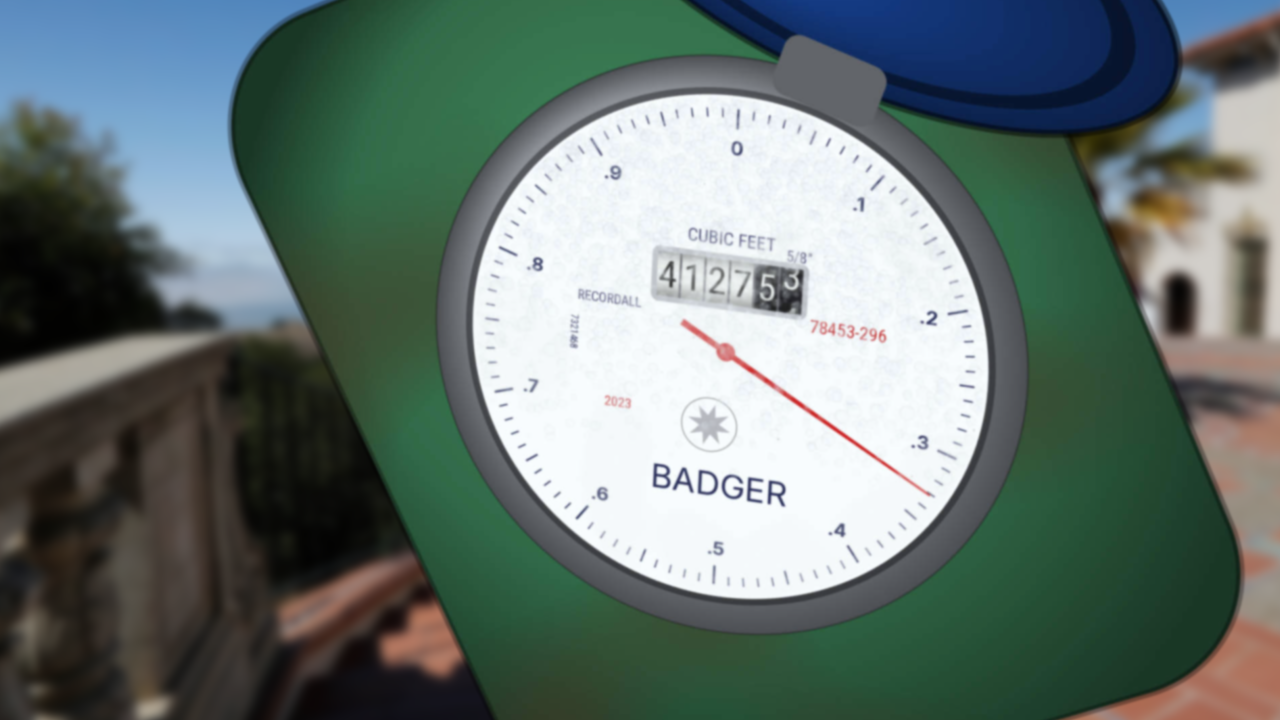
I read 412753.33,ft³
